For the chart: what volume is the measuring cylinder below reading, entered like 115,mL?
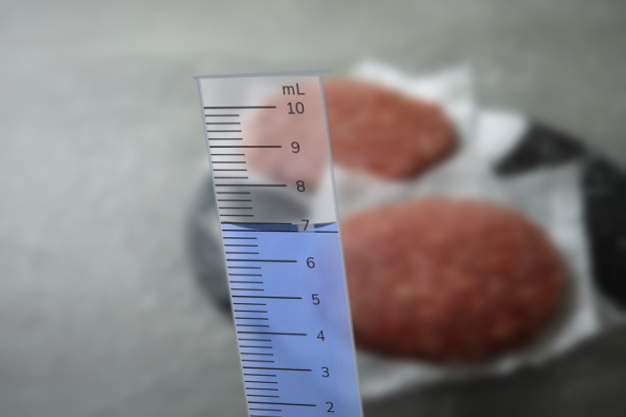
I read 6.8,mL
